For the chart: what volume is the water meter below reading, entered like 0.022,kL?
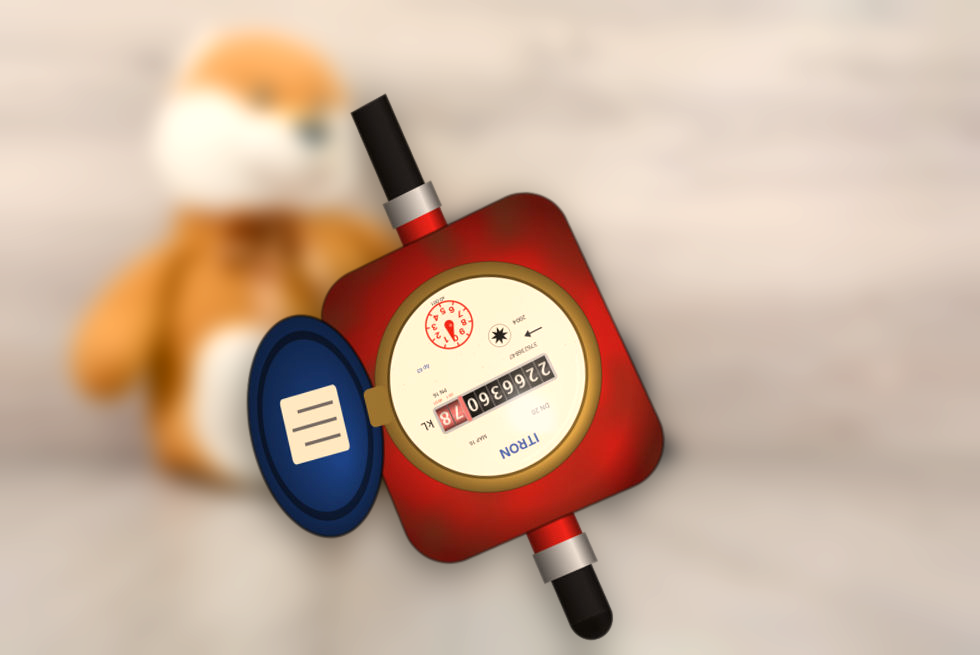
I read 2266360.780,kL
